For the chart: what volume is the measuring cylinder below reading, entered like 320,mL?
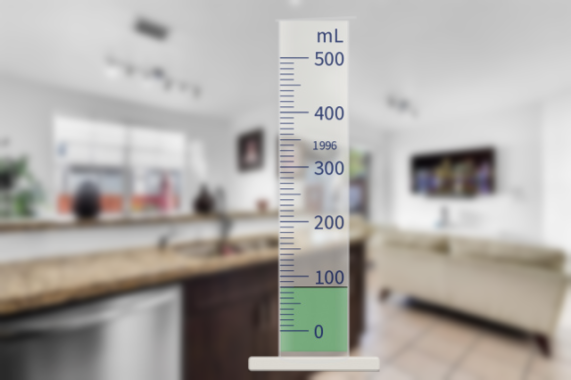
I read 80,mL
